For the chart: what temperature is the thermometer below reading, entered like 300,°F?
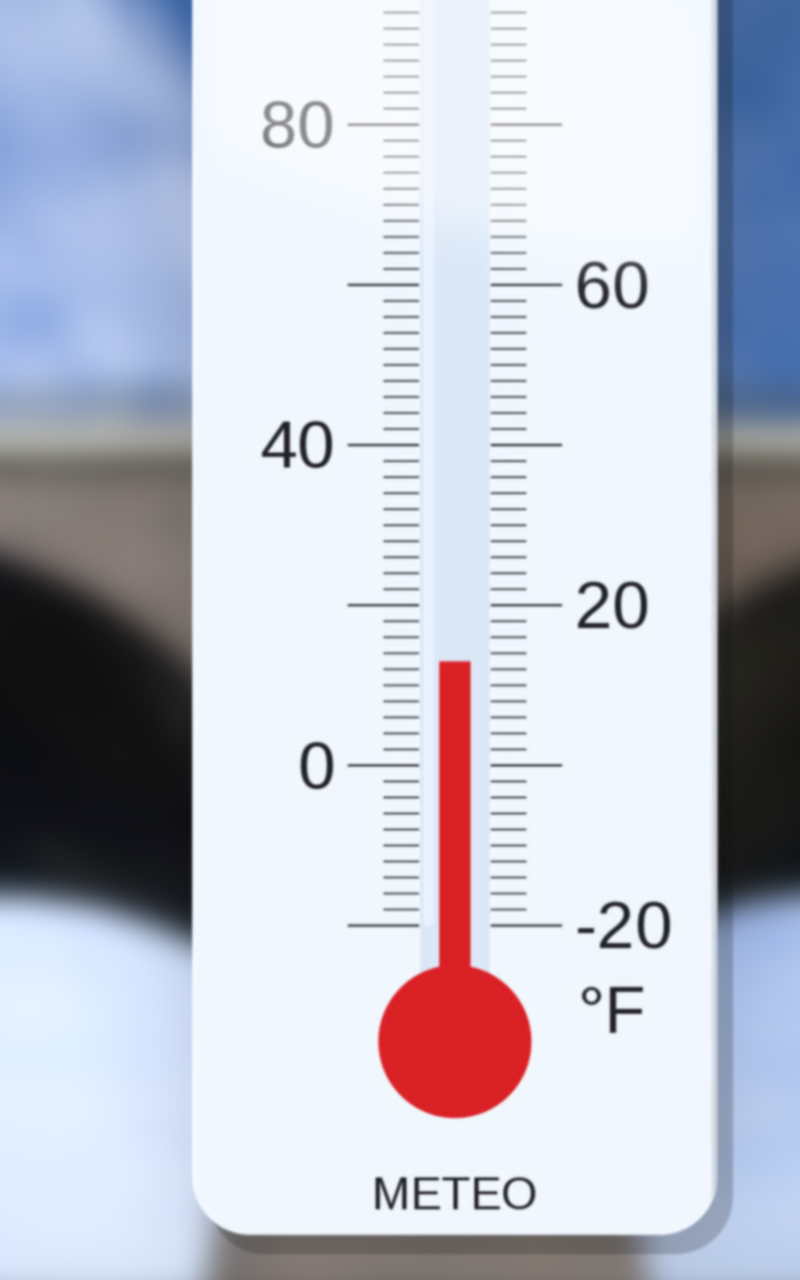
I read 13,°F
